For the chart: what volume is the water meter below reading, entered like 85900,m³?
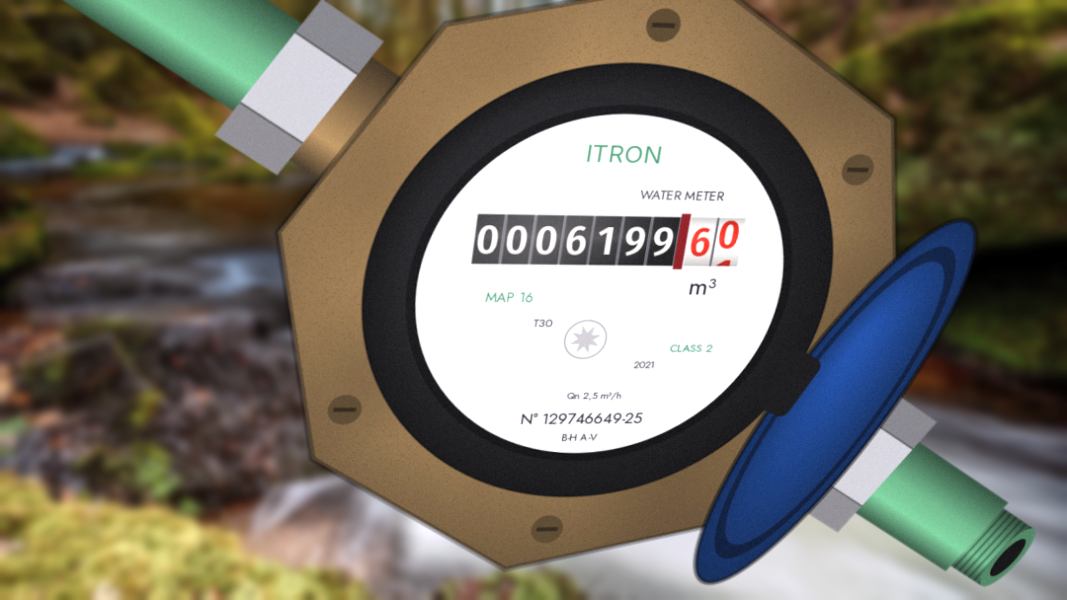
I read 6199.60,m³
